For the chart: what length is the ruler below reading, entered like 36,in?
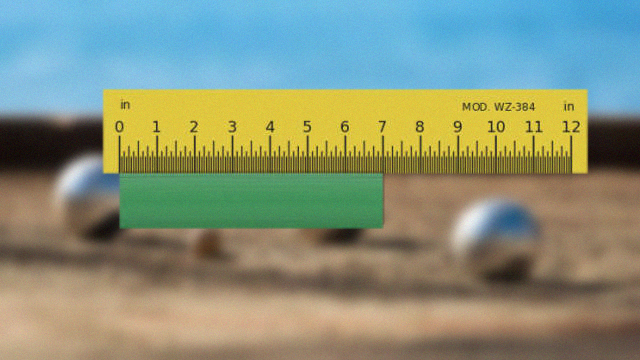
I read 7,in
